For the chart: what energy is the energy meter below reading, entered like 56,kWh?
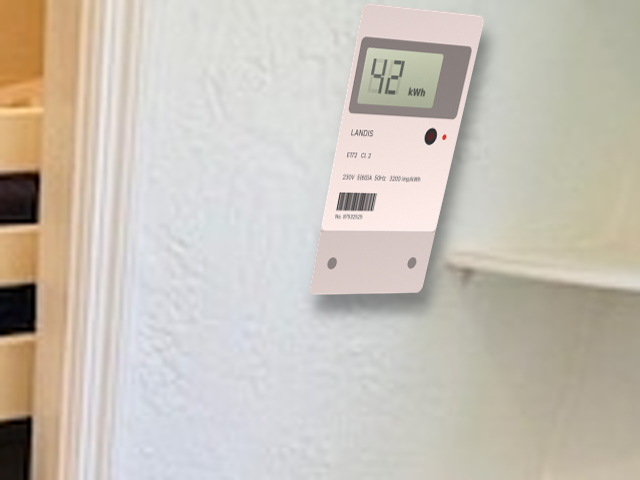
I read 42,kWh
